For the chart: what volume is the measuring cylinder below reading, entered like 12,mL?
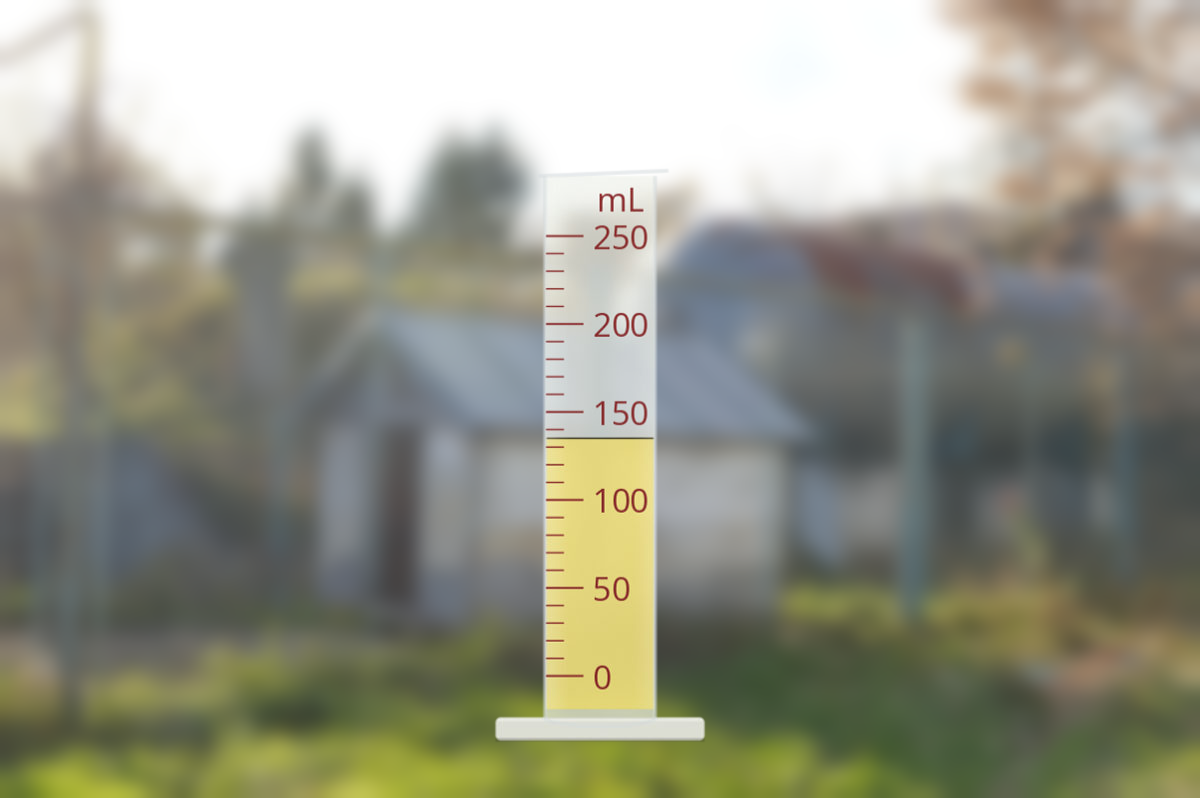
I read 135,mL
